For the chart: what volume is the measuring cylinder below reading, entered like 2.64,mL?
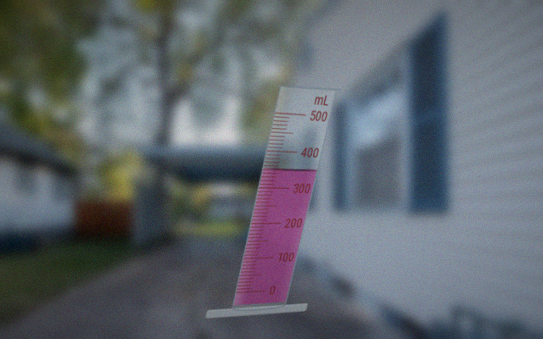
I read 350,mL
